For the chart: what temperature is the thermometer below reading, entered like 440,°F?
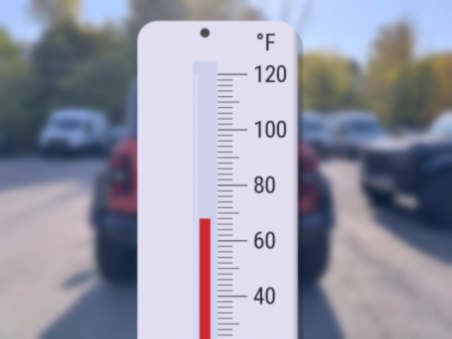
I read 68,°F
